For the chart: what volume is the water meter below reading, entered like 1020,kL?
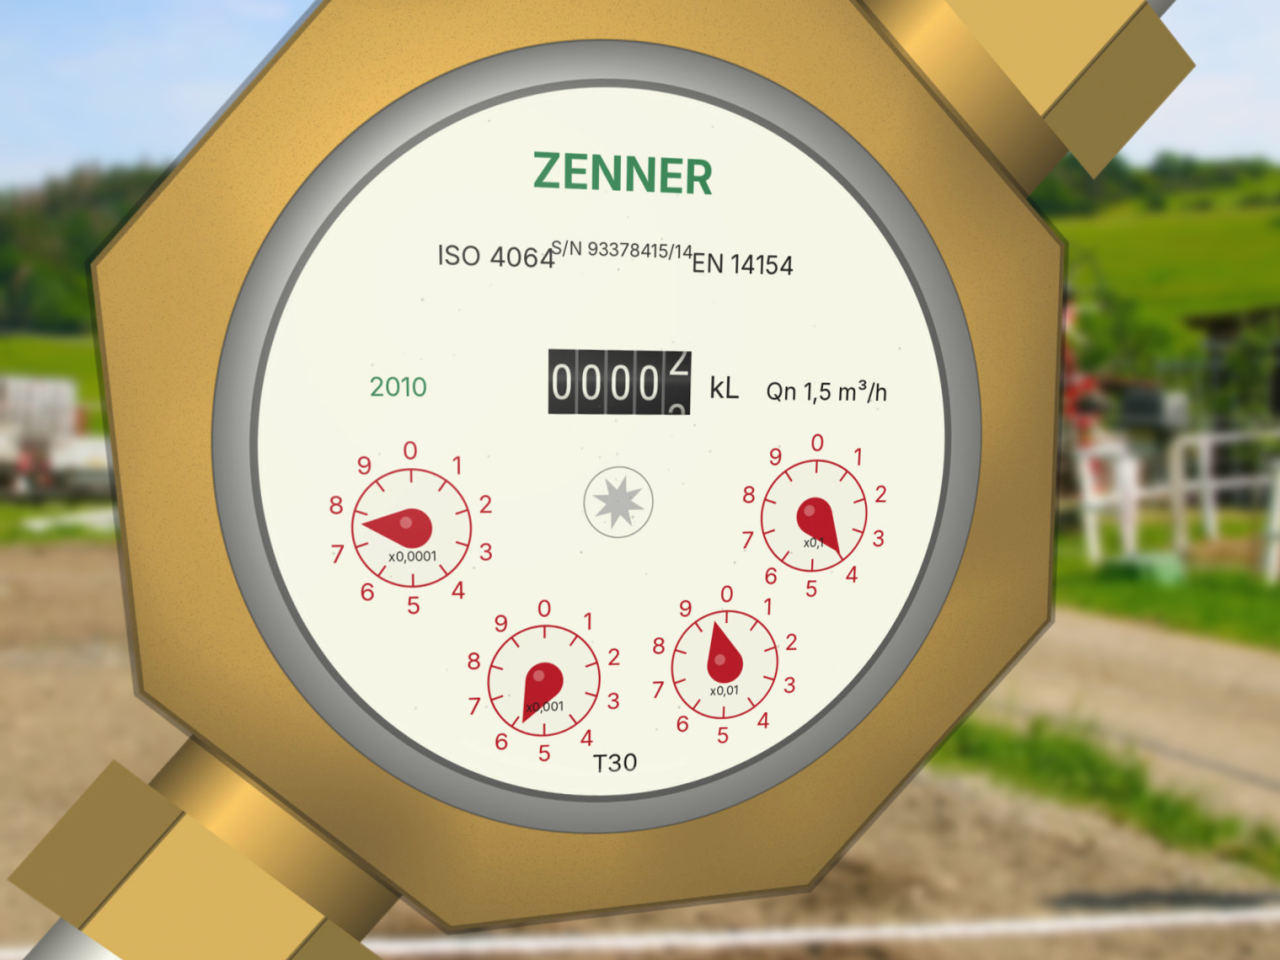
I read 2.3957,kL
